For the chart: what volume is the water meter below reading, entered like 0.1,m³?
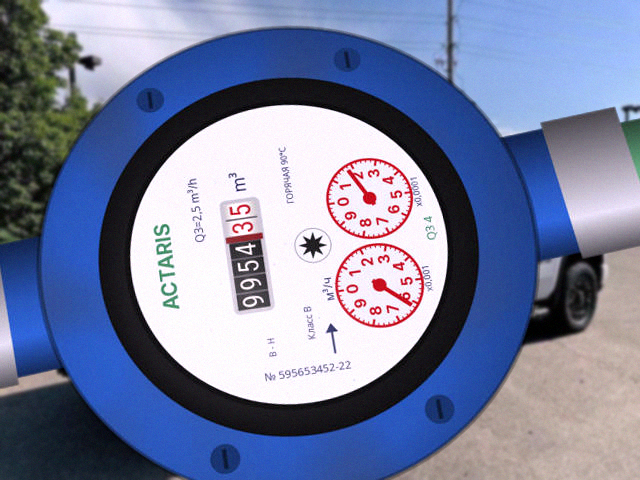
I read 9954.3561,m³
